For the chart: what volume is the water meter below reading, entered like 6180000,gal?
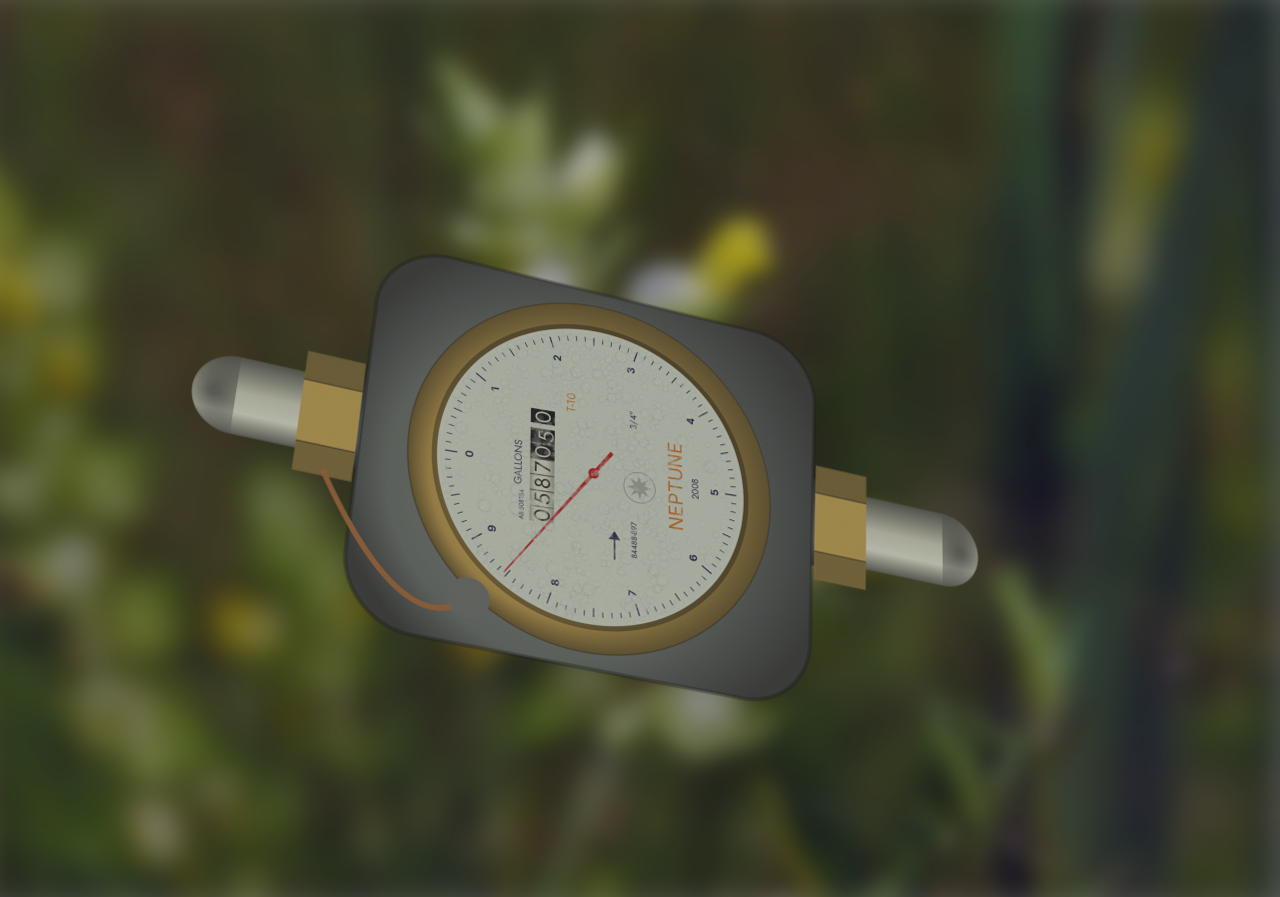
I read 587048.5,gal
